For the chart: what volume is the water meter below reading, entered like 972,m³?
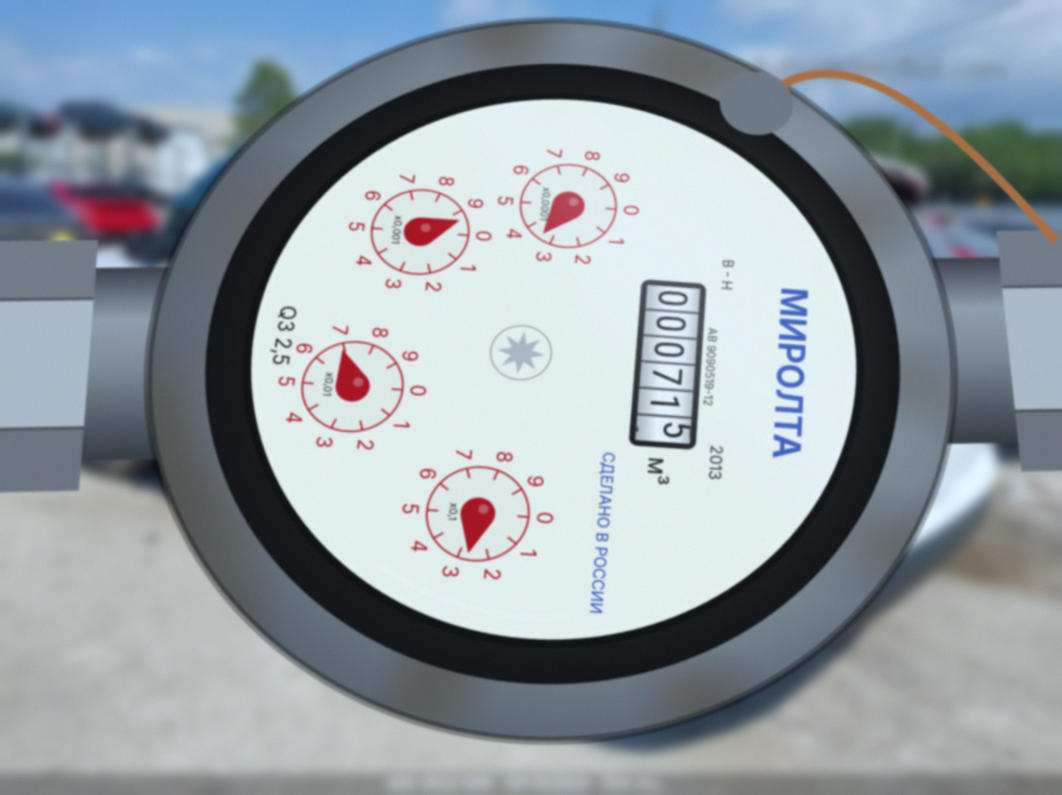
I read 715.2693,m³
